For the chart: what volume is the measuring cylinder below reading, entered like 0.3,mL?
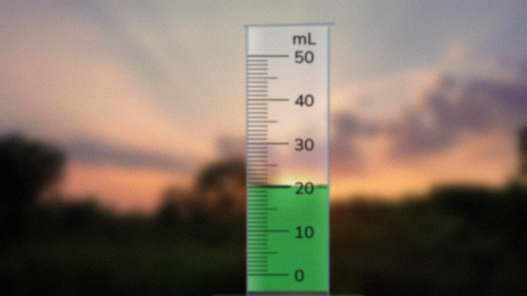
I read 20,mL
